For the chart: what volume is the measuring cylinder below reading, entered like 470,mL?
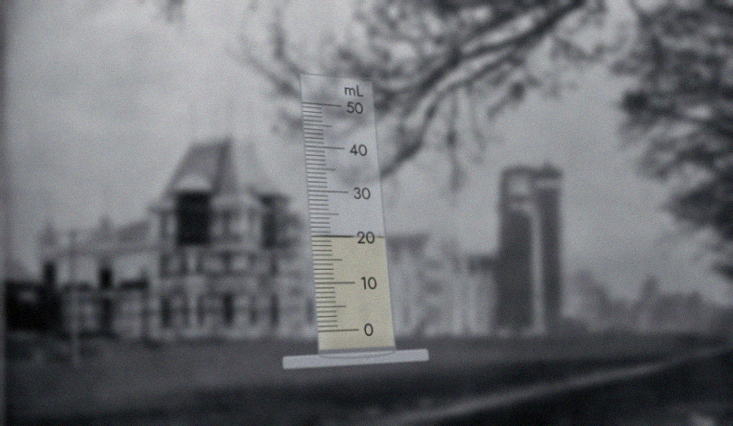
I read 20,mL
